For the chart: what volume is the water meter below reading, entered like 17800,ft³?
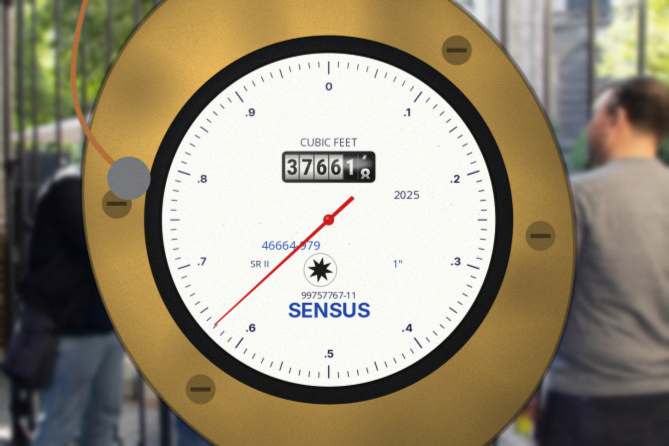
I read 376617.63,ft³
